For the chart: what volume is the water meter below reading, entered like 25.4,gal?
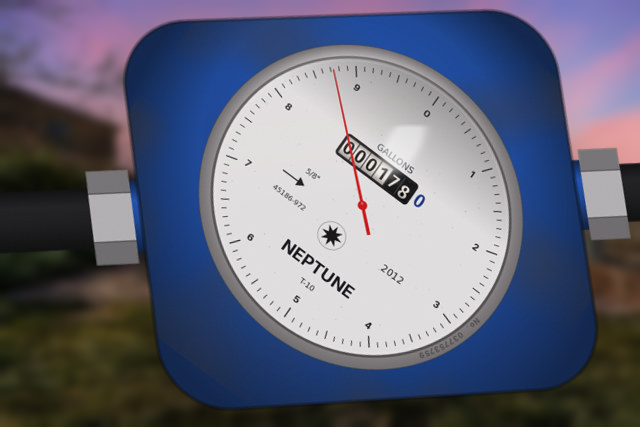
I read 1778.7,gal
